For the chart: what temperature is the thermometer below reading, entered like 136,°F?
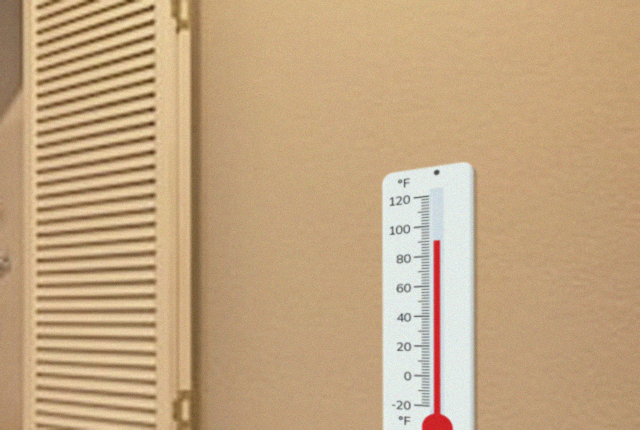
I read 90,°F
